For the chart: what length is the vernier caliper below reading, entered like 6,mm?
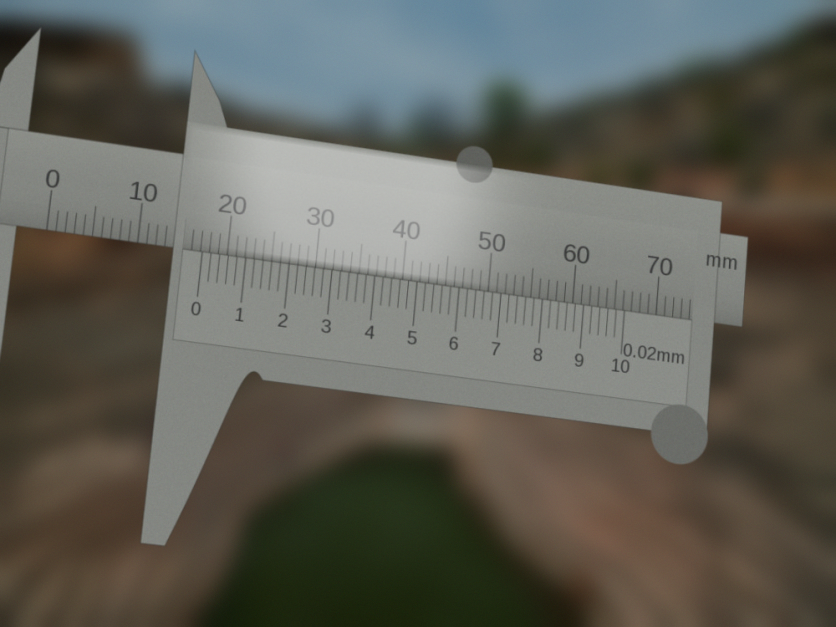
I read 17.2,mm
